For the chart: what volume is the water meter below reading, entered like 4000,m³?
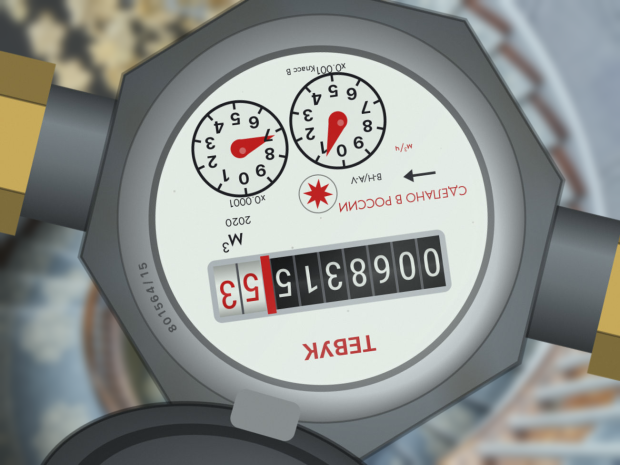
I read 68315.5307,m³
